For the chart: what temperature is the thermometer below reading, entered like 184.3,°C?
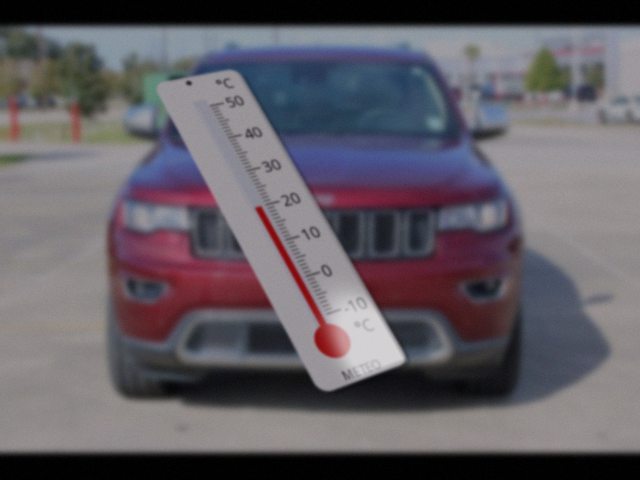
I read 20,°C
